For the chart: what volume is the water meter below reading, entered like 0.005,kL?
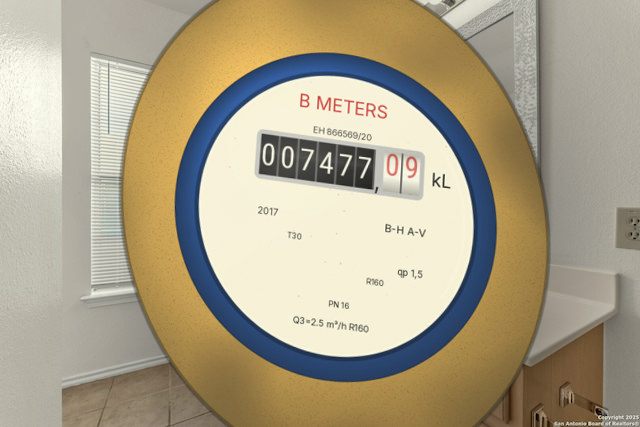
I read 7477.09,kL
